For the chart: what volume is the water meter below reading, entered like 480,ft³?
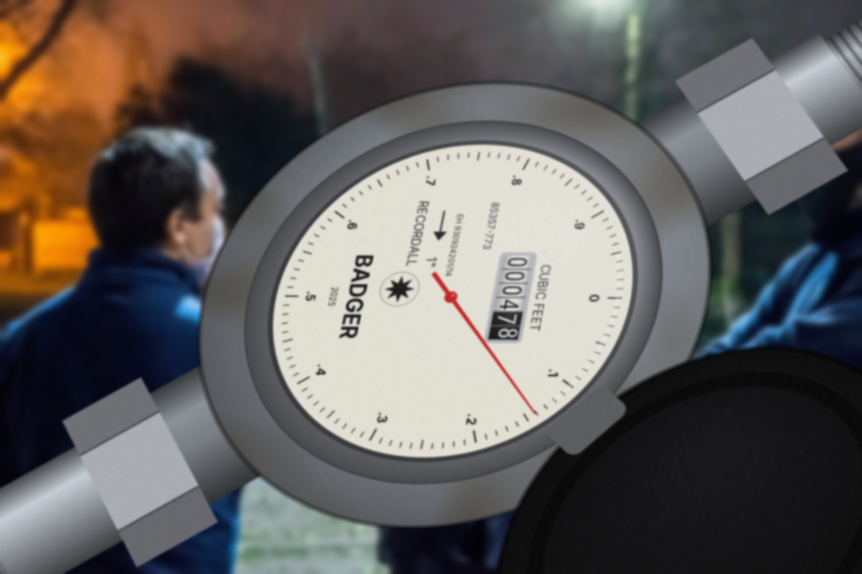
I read 478.14,ft³
